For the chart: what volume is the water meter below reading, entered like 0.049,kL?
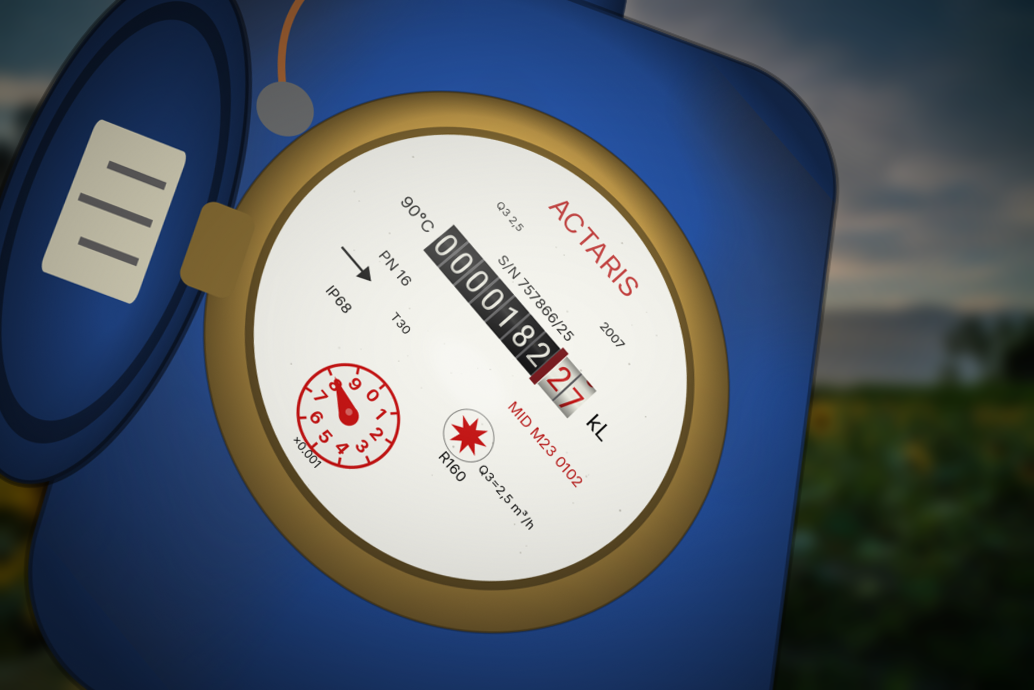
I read 182.268,kL
